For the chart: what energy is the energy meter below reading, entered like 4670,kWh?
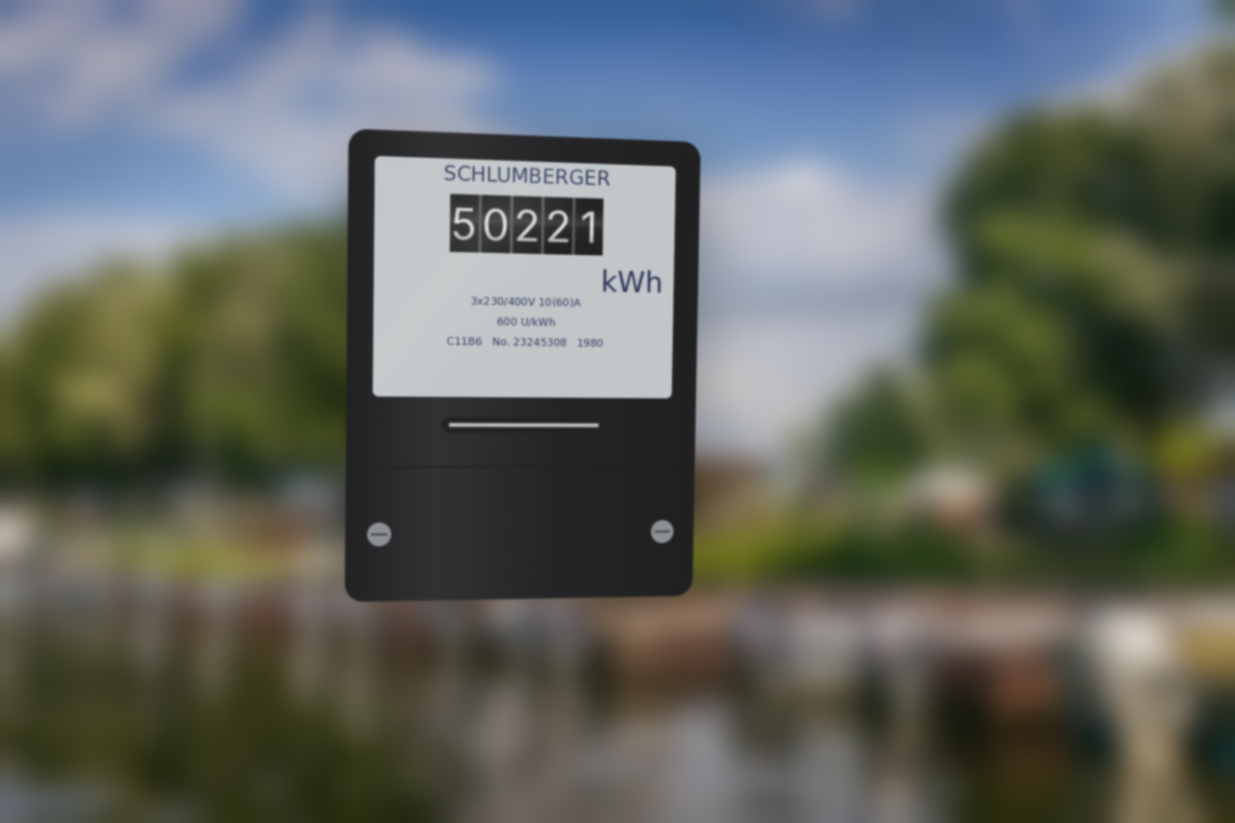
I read 50221,kWh
